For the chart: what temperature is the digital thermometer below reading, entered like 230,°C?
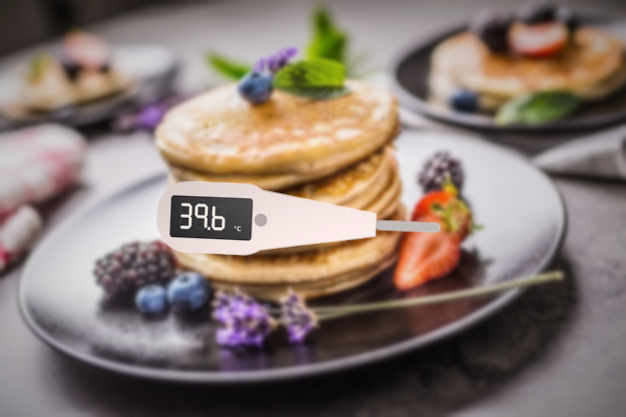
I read 39.6,°C
